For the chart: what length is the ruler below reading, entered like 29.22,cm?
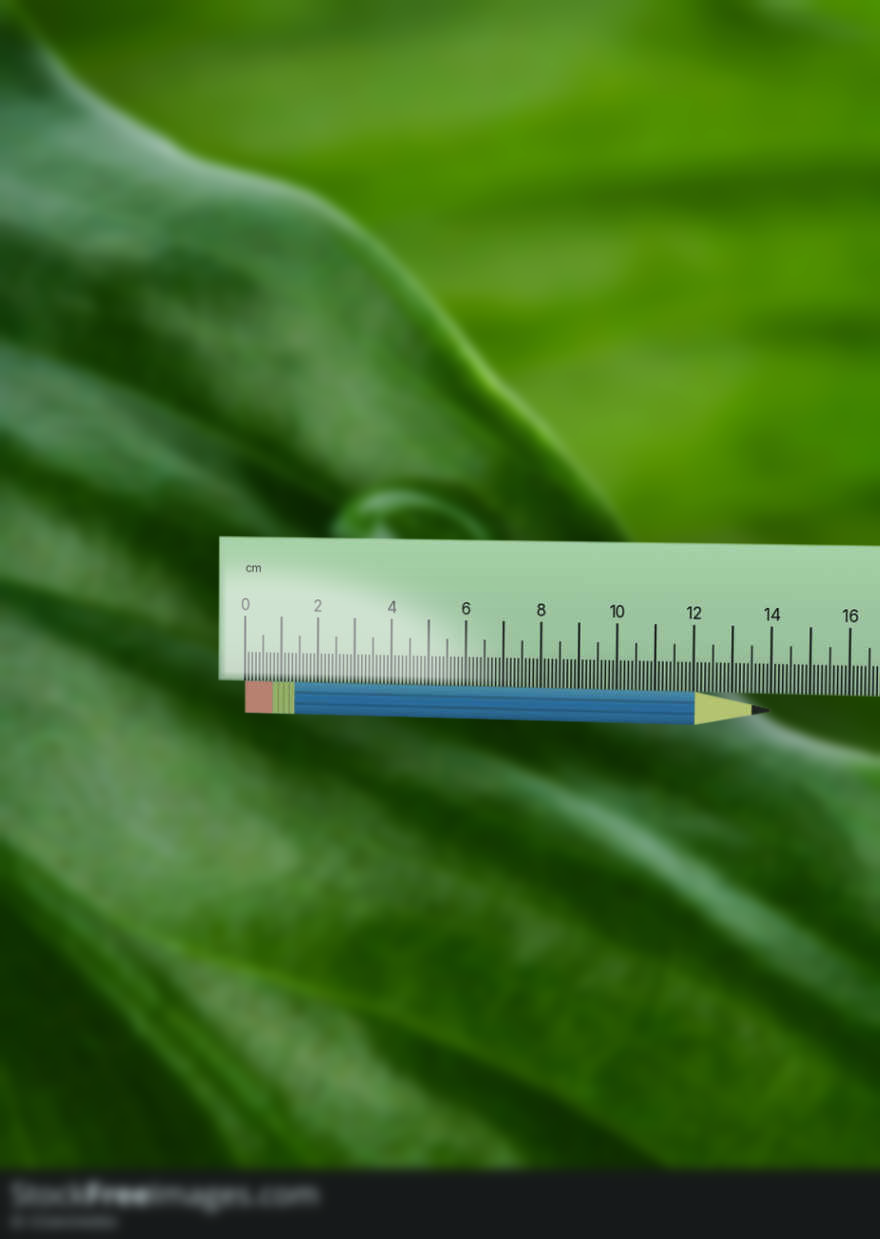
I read 14,cm
